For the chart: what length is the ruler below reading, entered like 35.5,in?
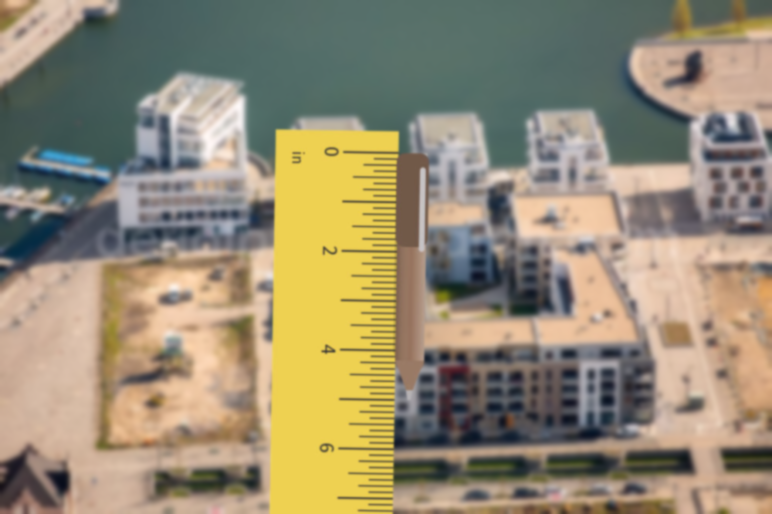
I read 5,in
